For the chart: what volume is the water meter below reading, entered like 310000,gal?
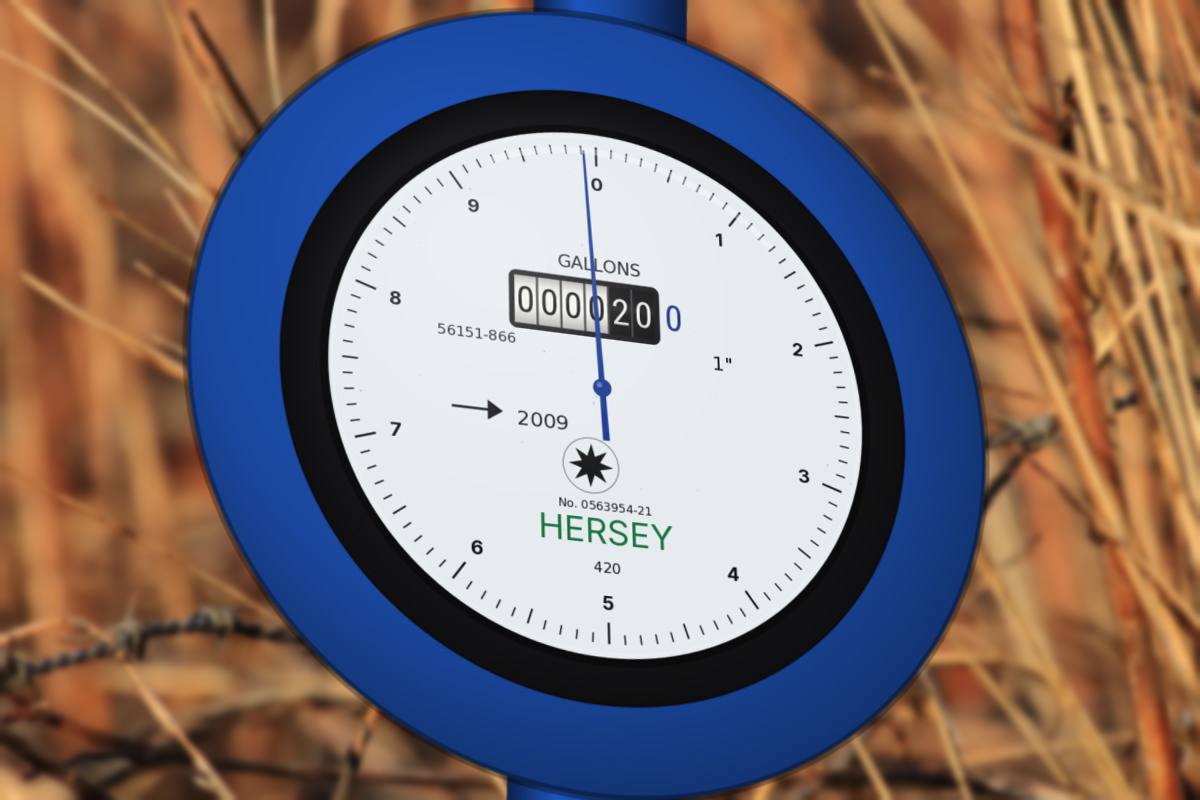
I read 199.9,gal
